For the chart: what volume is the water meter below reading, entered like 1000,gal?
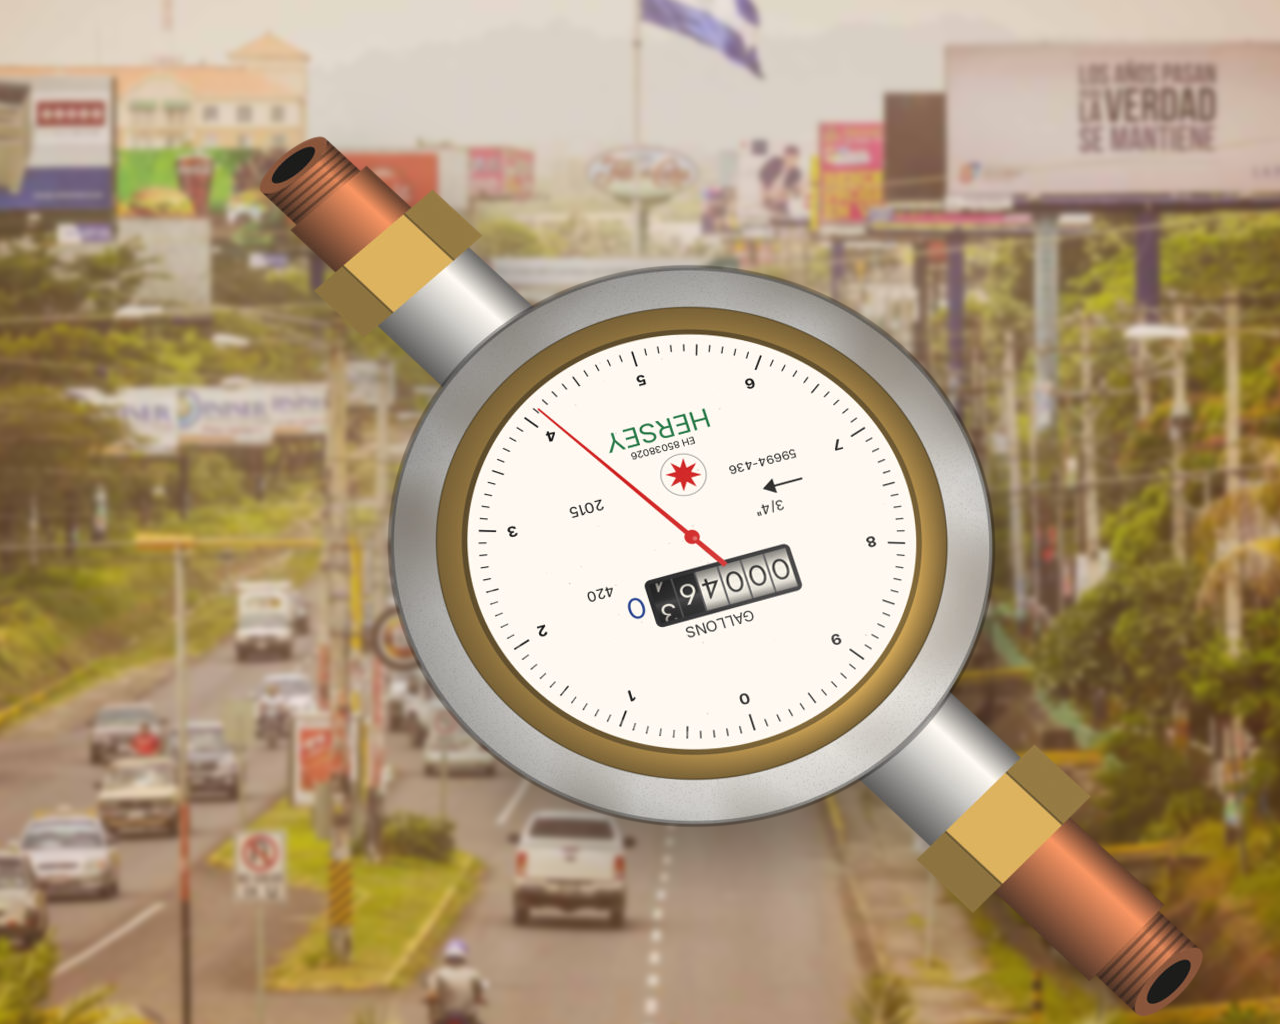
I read 4634.1,gal
